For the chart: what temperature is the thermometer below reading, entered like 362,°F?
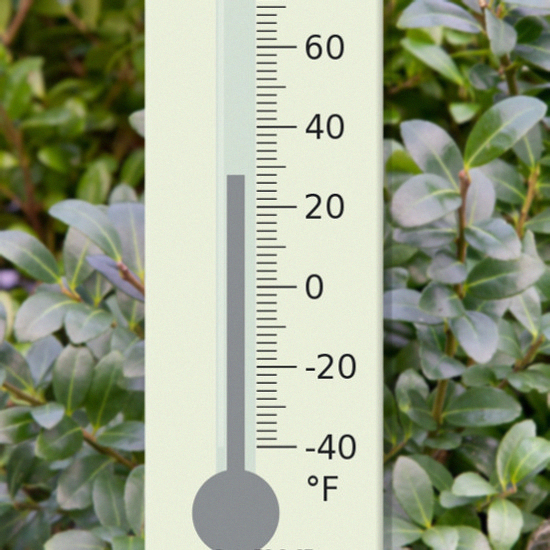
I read 28,°F
